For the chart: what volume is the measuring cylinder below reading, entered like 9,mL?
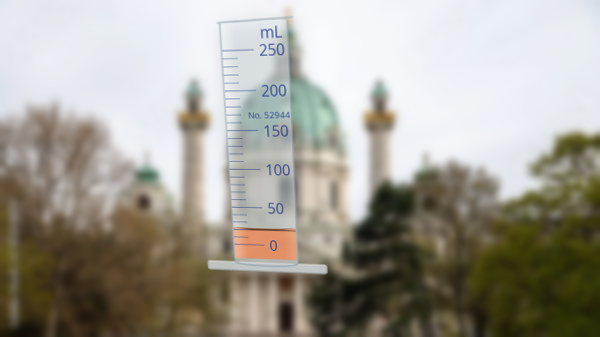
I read 20,mL
